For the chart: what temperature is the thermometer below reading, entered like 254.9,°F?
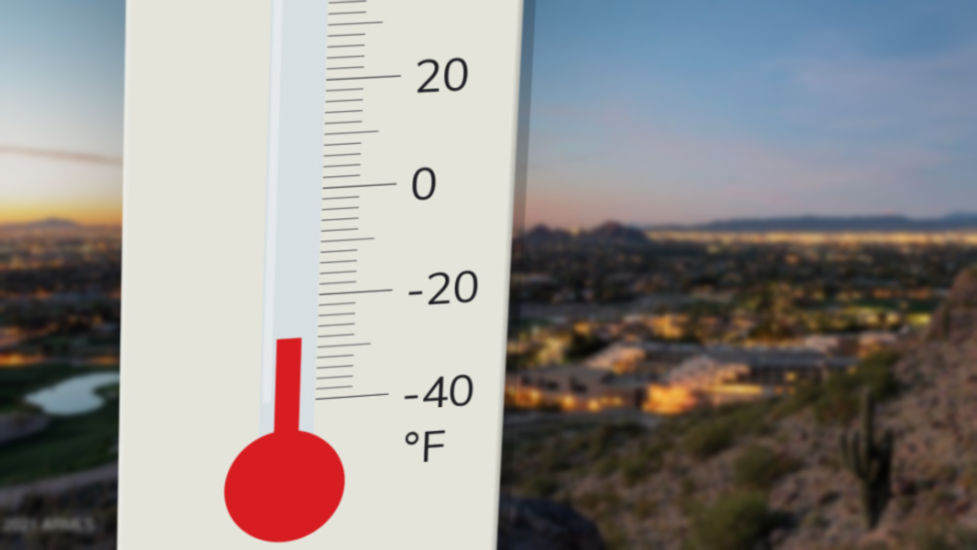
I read -28,°F
